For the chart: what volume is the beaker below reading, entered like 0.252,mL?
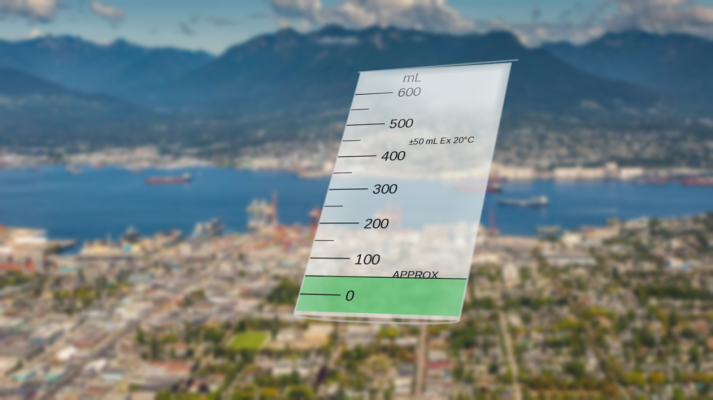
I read 50,mL
